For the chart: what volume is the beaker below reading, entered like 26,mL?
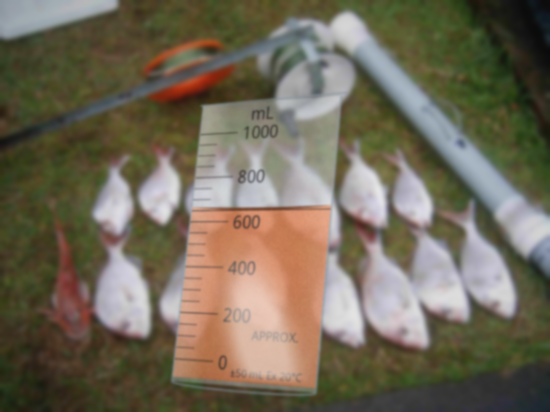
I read 650,mL
